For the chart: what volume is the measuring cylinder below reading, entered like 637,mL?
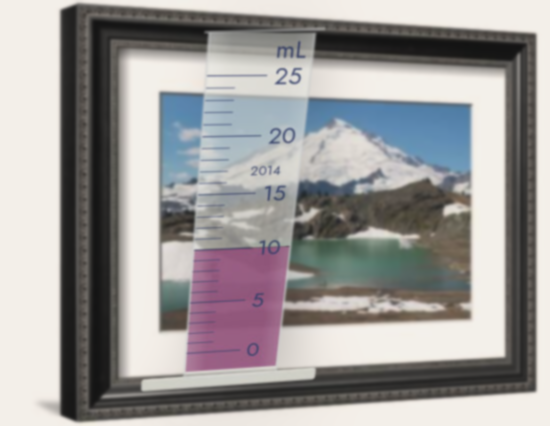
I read 10,mL
